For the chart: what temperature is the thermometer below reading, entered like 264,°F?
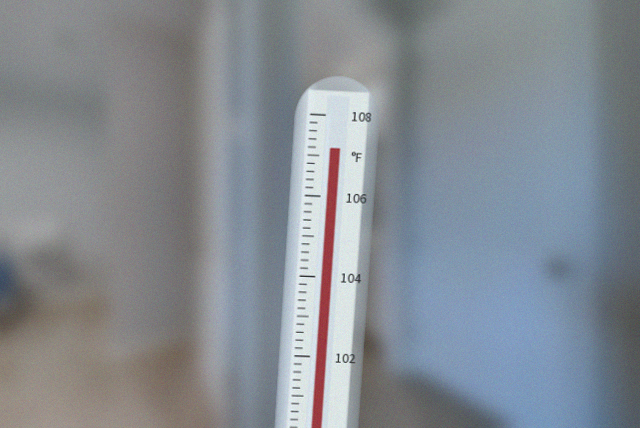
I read 107.2,°F
